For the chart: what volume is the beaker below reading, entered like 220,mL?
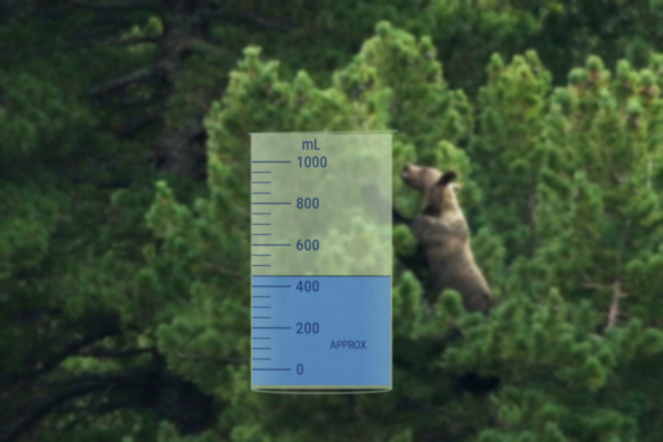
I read 450,mL
